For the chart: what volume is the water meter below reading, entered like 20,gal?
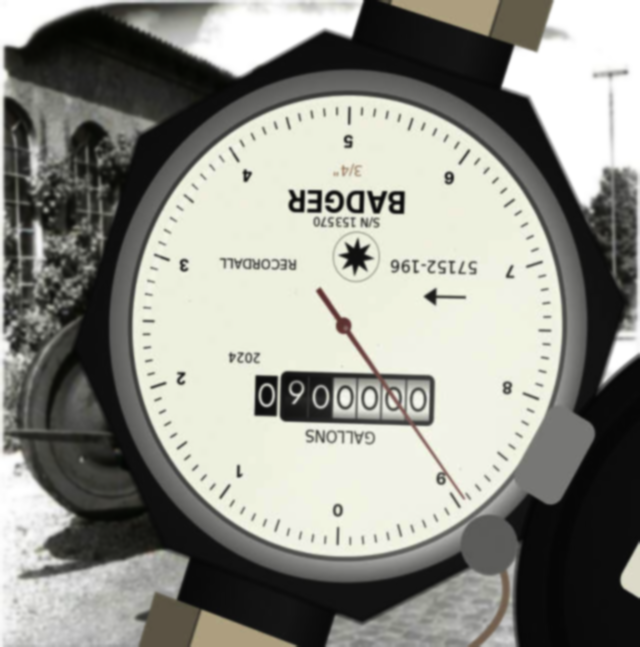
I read 58.9,gal
